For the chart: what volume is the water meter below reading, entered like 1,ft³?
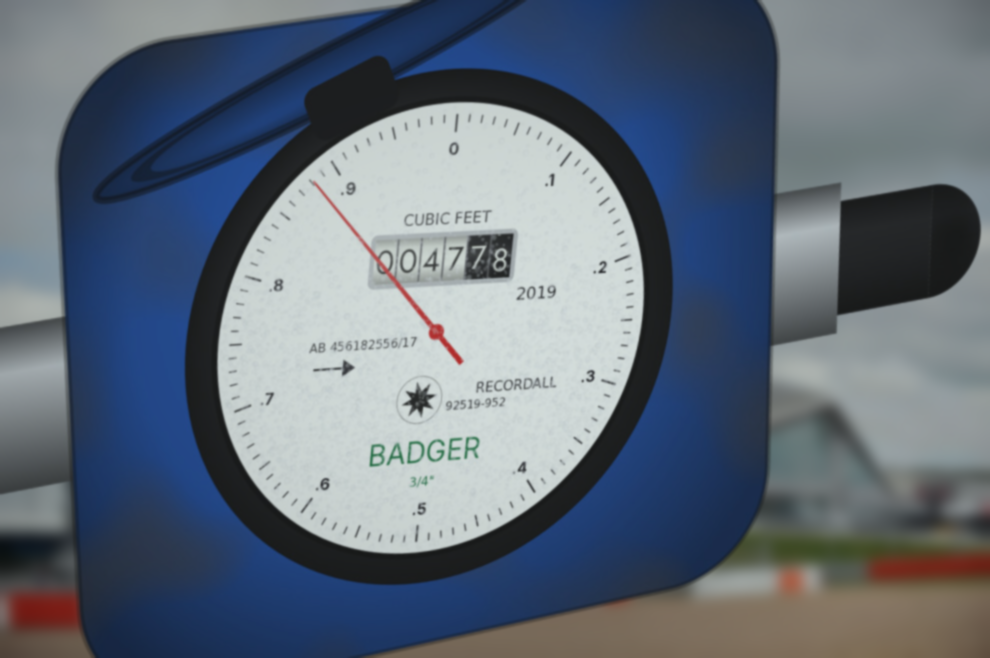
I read 4777.88,ft³
